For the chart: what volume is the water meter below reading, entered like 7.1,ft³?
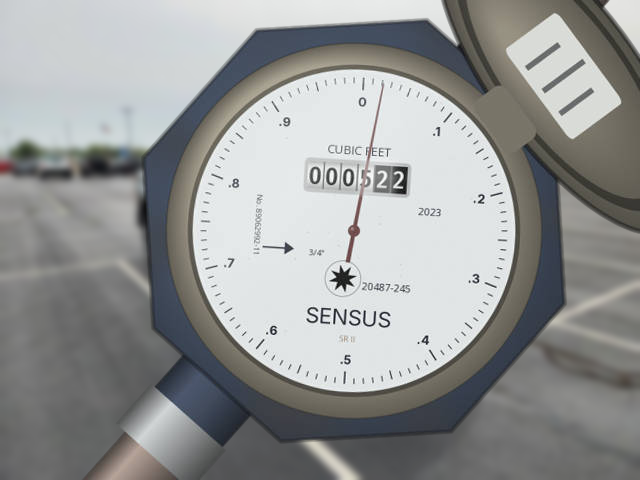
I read 522.02,ft³
